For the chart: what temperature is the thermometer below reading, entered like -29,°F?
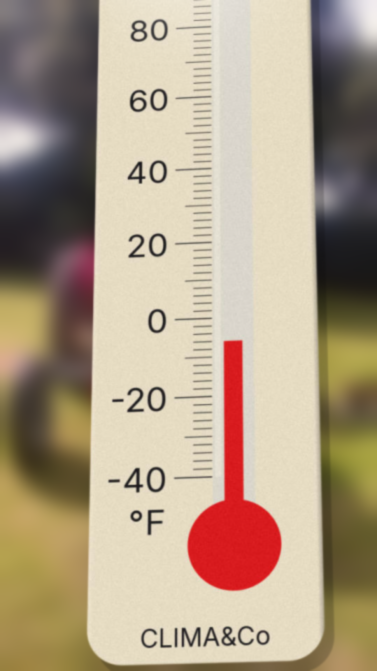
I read -6,°F
